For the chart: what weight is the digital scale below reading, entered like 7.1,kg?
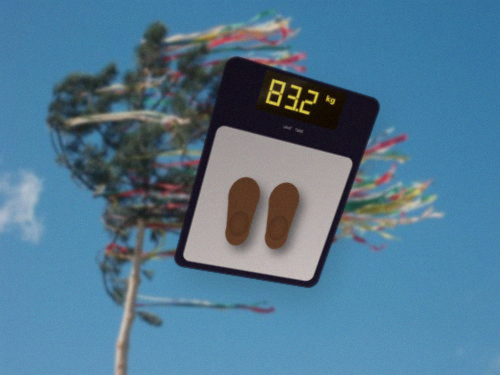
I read 83.2,kg
